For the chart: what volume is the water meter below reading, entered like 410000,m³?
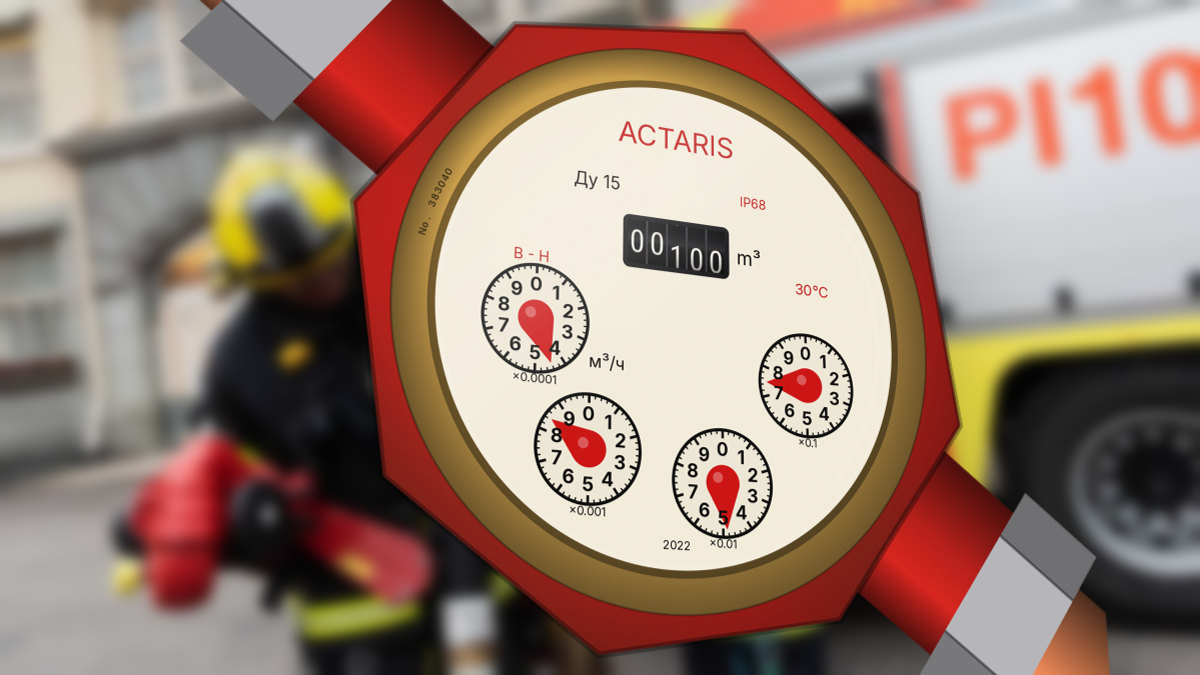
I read 99.7484,m³
